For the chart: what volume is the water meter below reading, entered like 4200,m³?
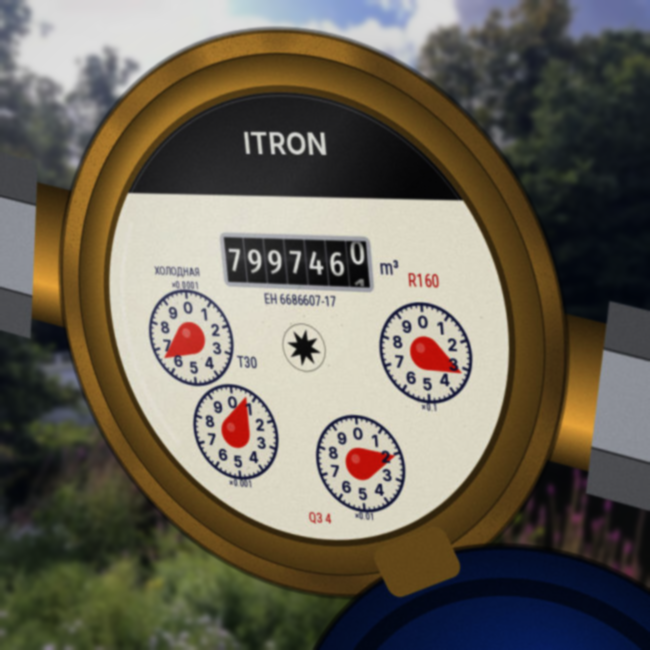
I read 7997460.3206,m³
